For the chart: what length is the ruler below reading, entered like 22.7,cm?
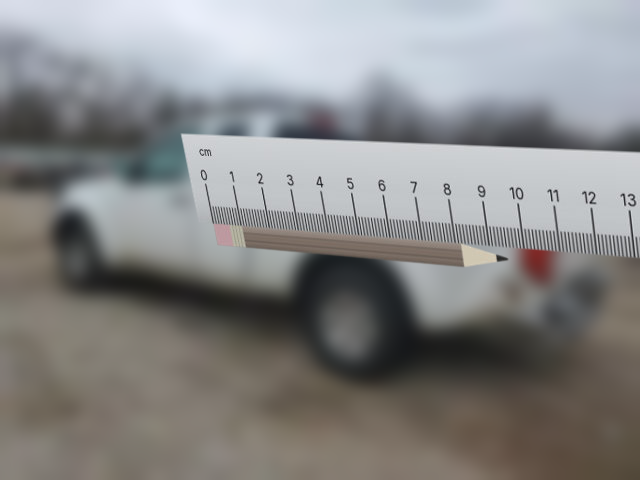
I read 9.5,cm
